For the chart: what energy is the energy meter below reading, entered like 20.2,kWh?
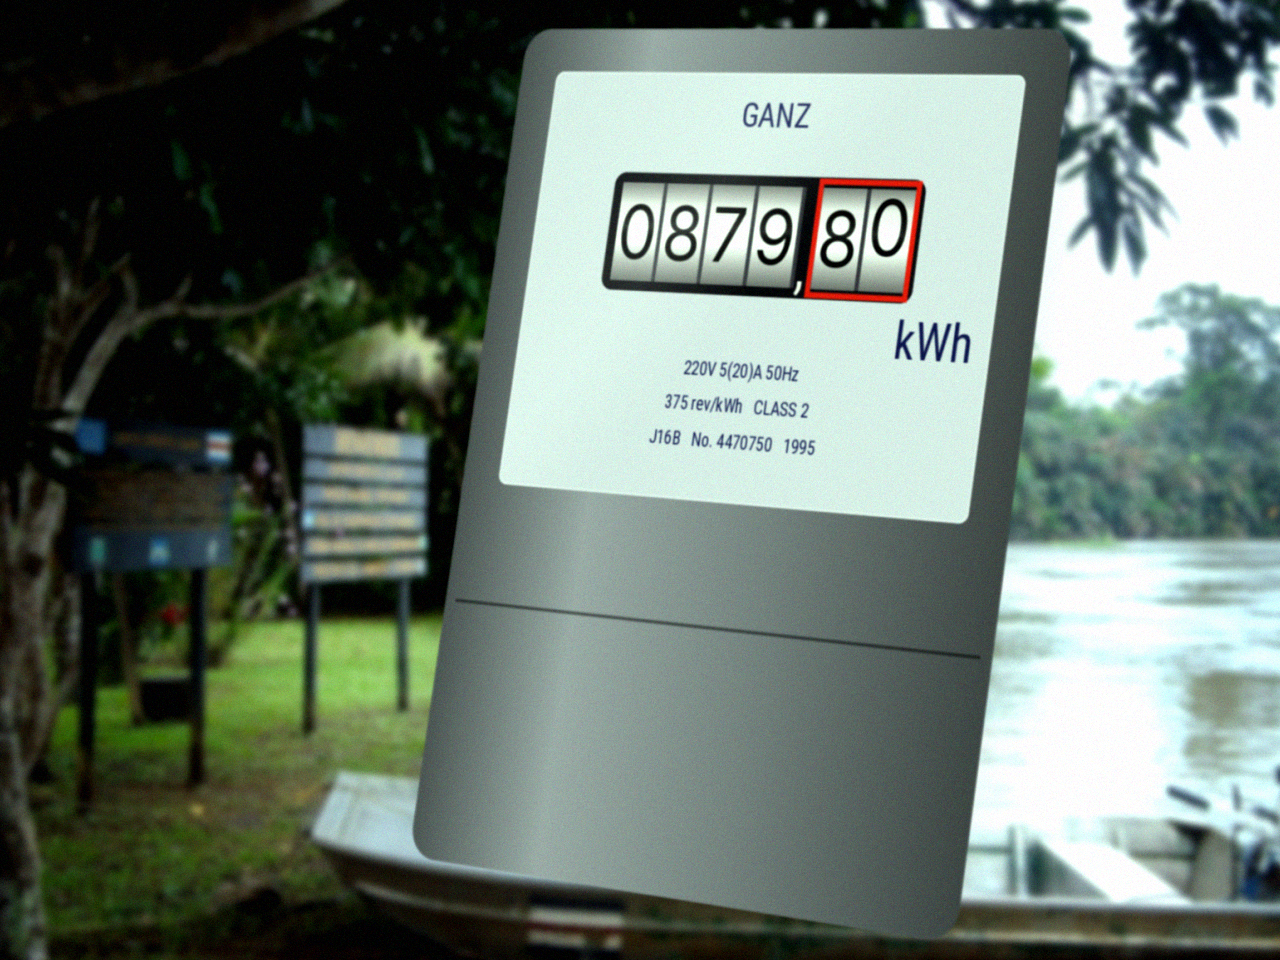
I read 879.80,kWh
